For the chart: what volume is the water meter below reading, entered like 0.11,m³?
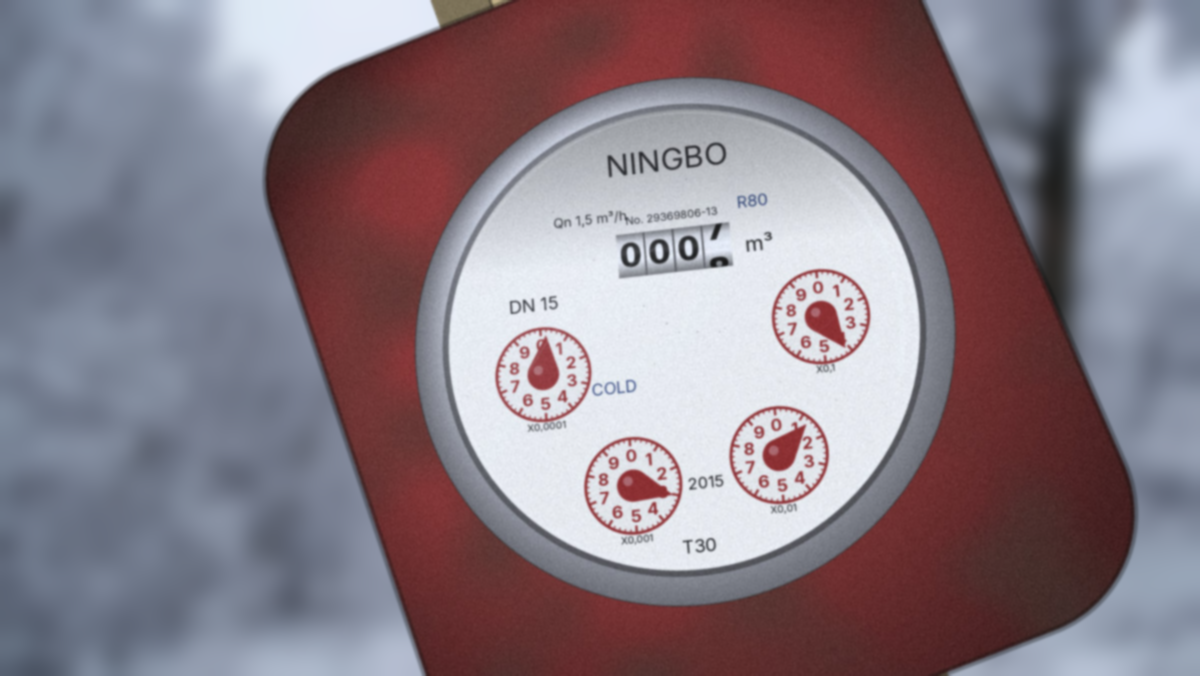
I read 7.4130,m³
